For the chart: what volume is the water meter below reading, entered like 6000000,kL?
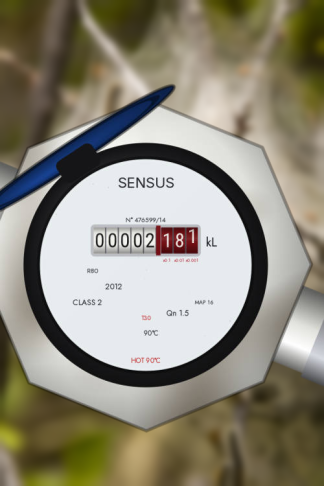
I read 2.181,kL
